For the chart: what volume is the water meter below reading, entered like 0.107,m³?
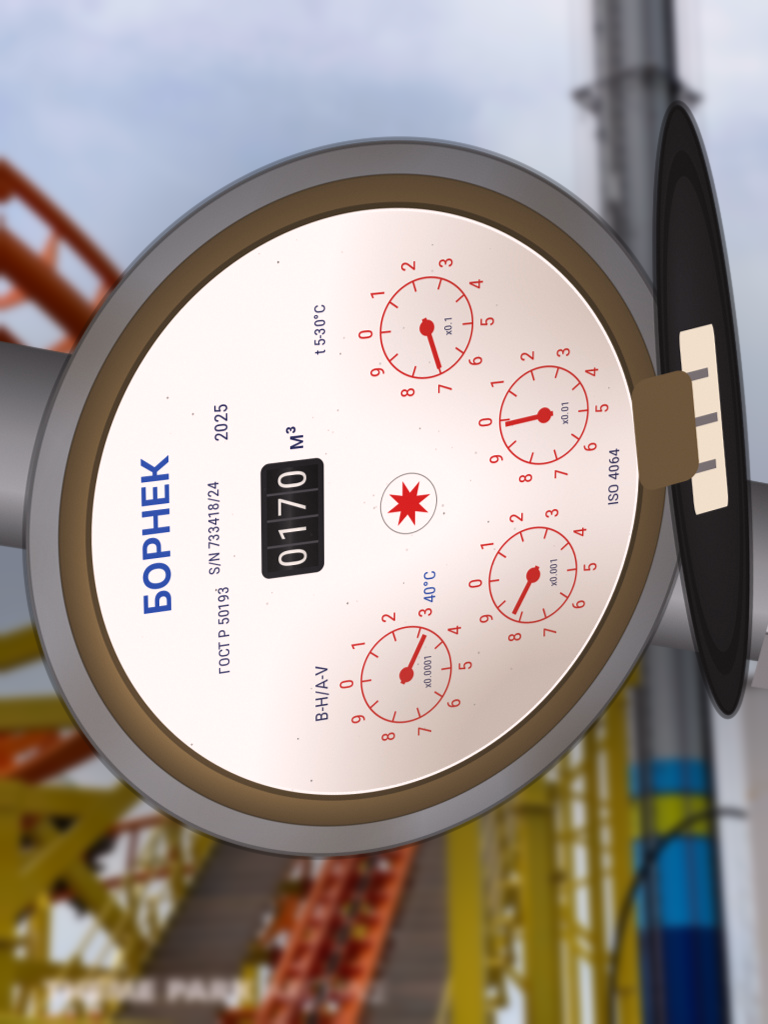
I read 170.6983,m³
